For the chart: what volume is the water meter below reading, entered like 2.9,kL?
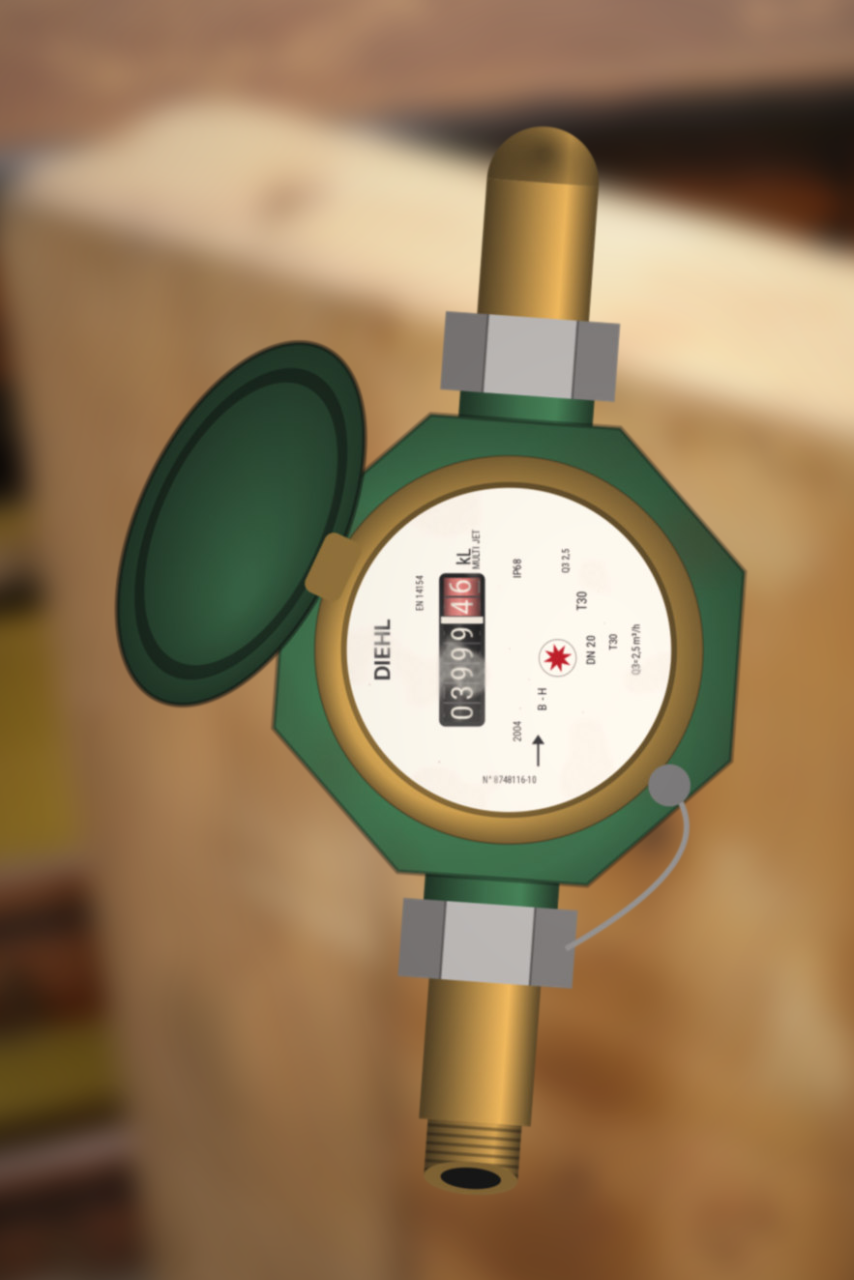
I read 3999.46,kL
